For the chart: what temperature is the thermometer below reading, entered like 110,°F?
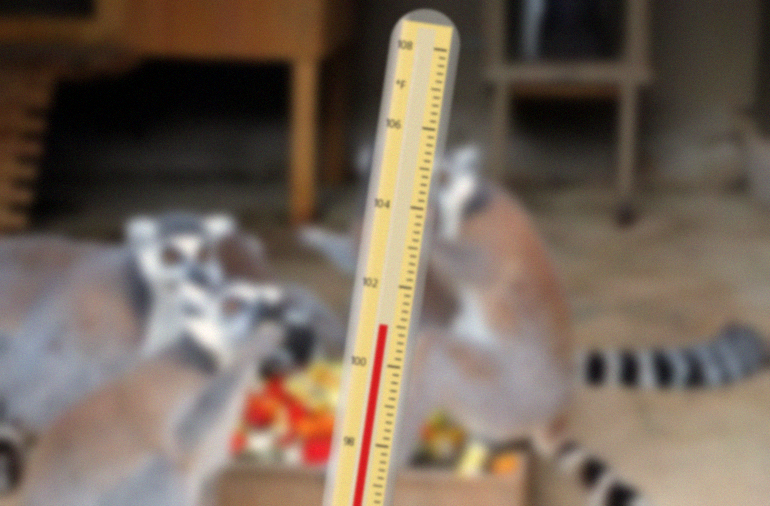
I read 101,°F
